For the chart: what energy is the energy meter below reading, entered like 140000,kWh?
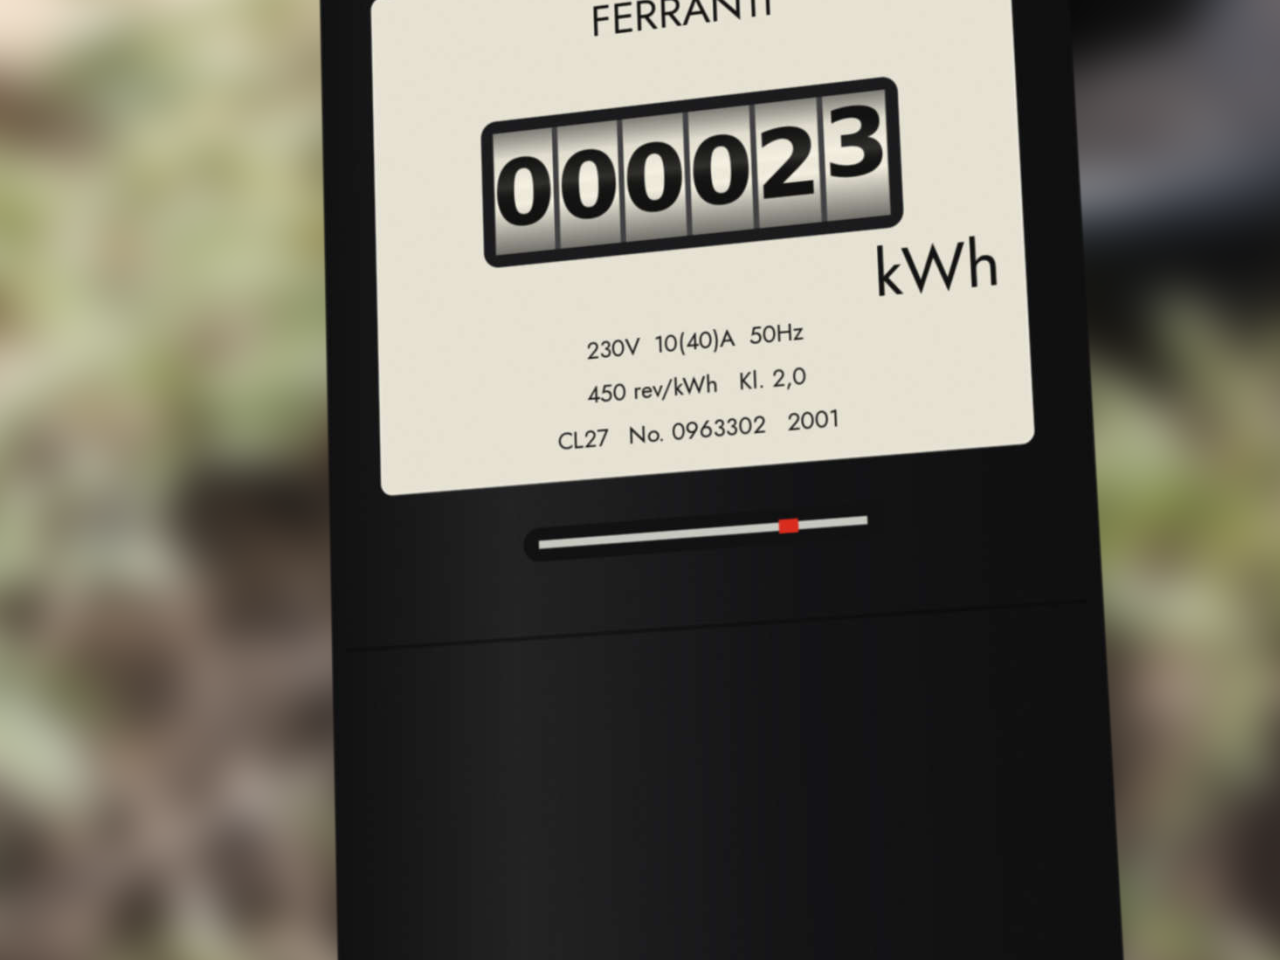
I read 23,kWh
